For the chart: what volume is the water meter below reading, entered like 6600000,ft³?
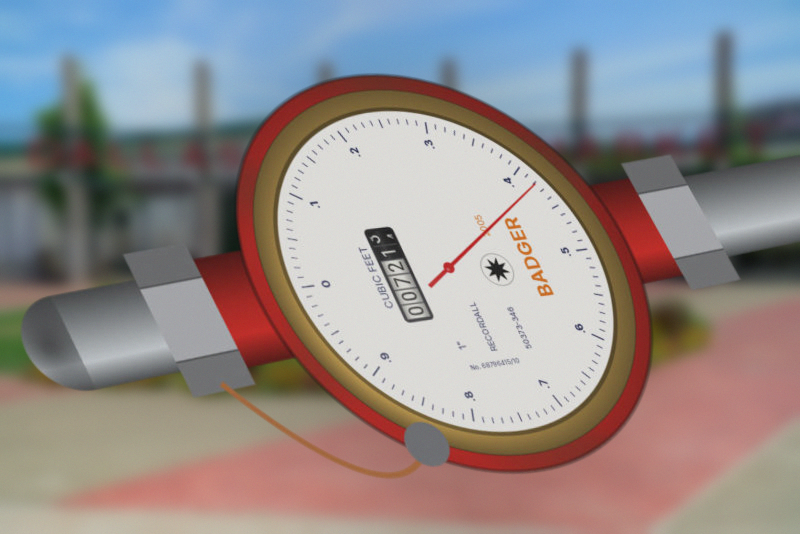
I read 7213.42,ft³
